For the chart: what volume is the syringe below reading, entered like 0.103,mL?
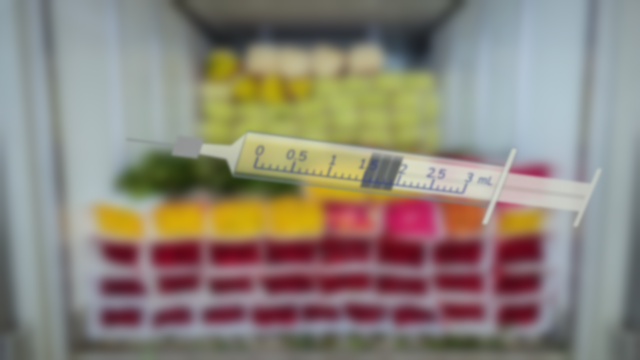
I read 1.5,mL
